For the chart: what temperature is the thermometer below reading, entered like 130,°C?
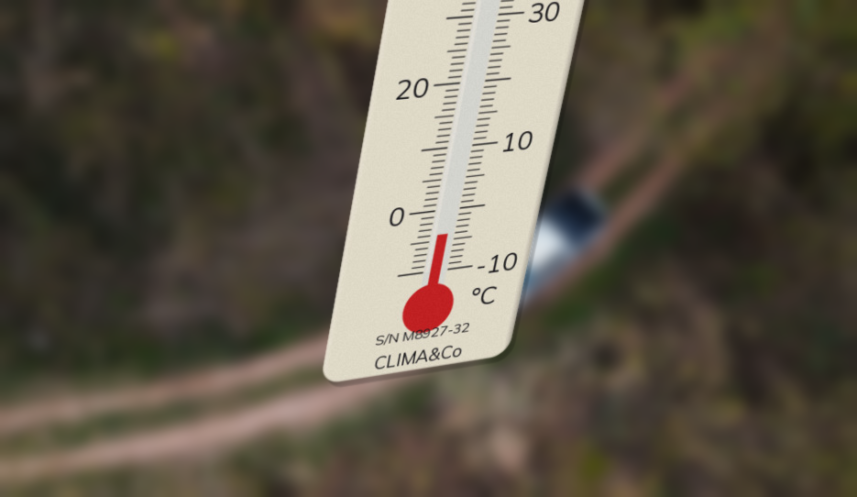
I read -4,°C
